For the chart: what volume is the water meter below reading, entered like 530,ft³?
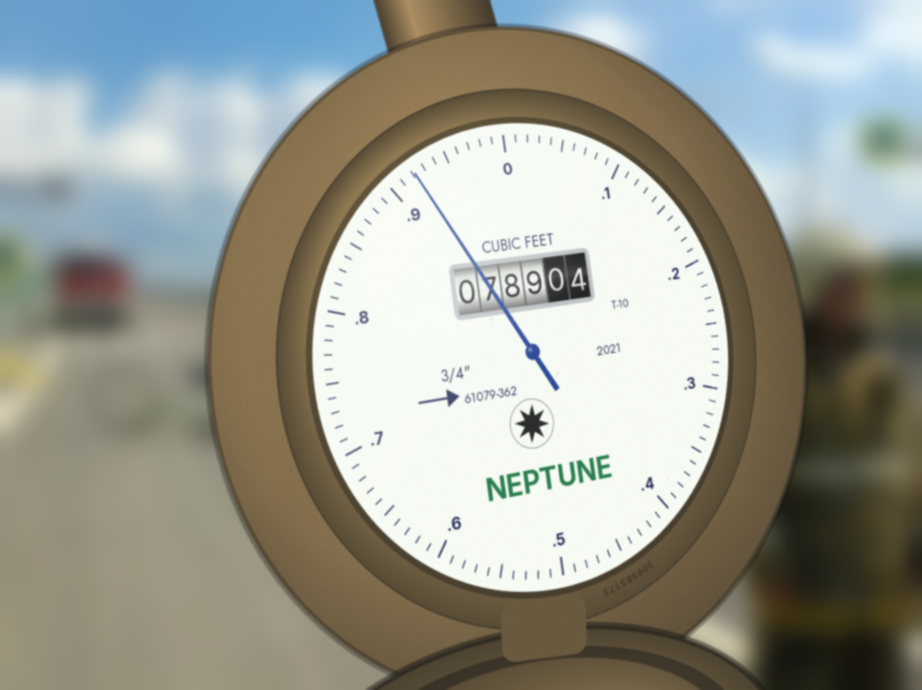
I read 78903.92,ft³
